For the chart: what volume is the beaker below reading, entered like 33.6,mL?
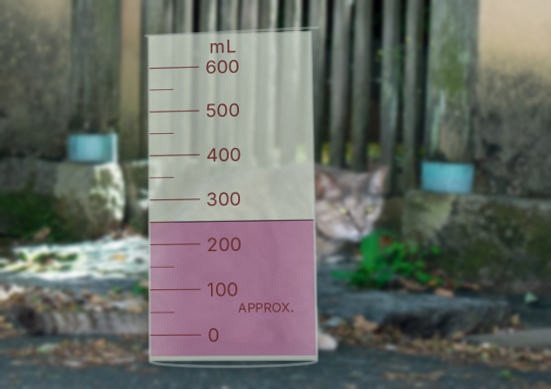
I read 250,mL
